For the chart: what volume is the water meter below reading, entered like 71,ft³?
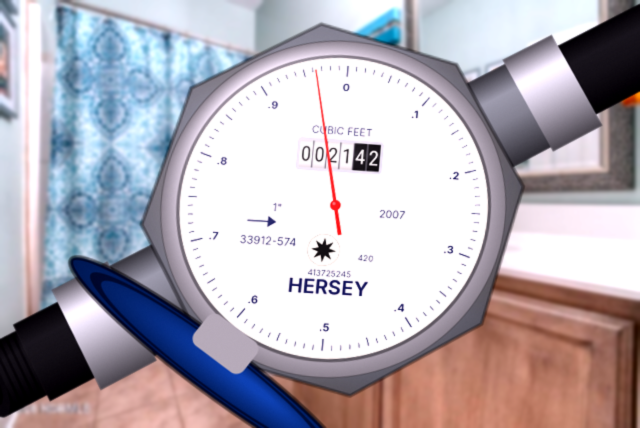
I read 2141.96,ft³
